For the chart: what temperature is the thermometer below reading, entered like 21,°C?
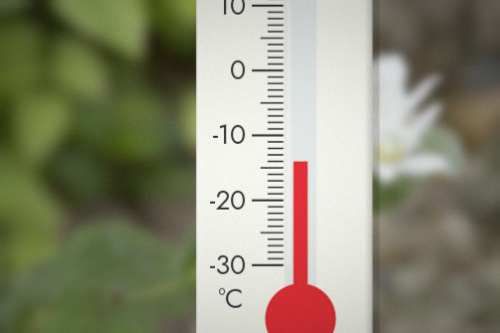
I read -14,°C
